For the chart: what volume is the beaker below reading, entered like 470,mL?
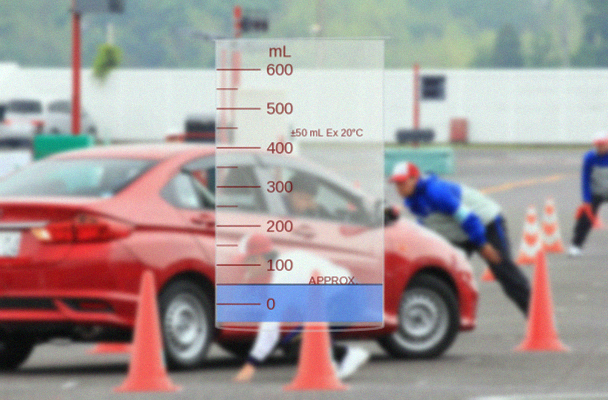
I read 50,mL
